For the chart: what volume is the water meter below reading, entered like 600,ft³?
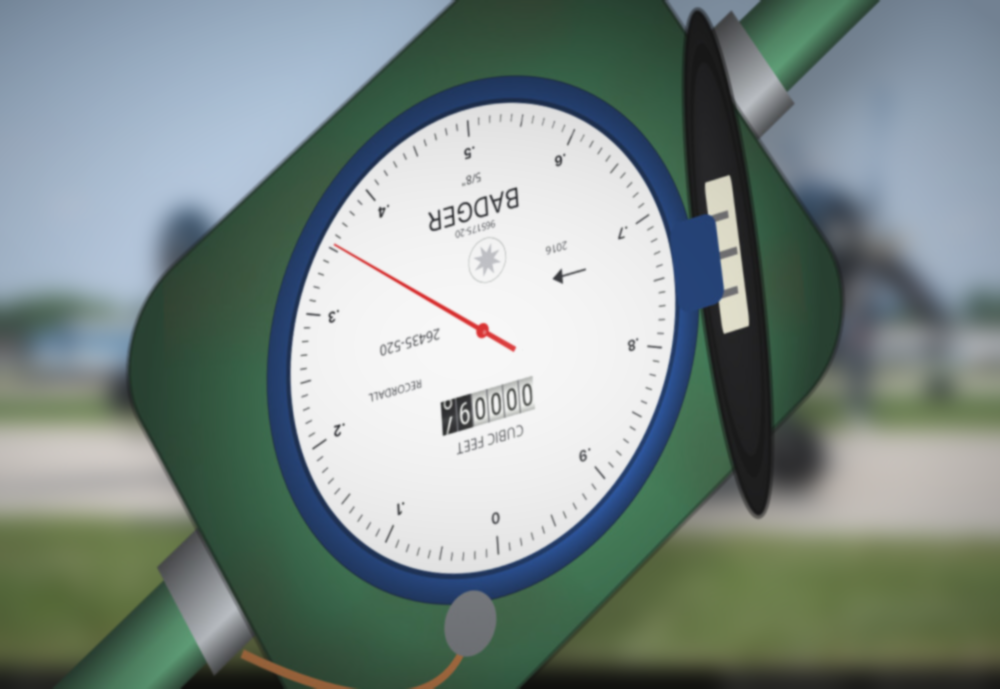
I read 97.35,ft³
